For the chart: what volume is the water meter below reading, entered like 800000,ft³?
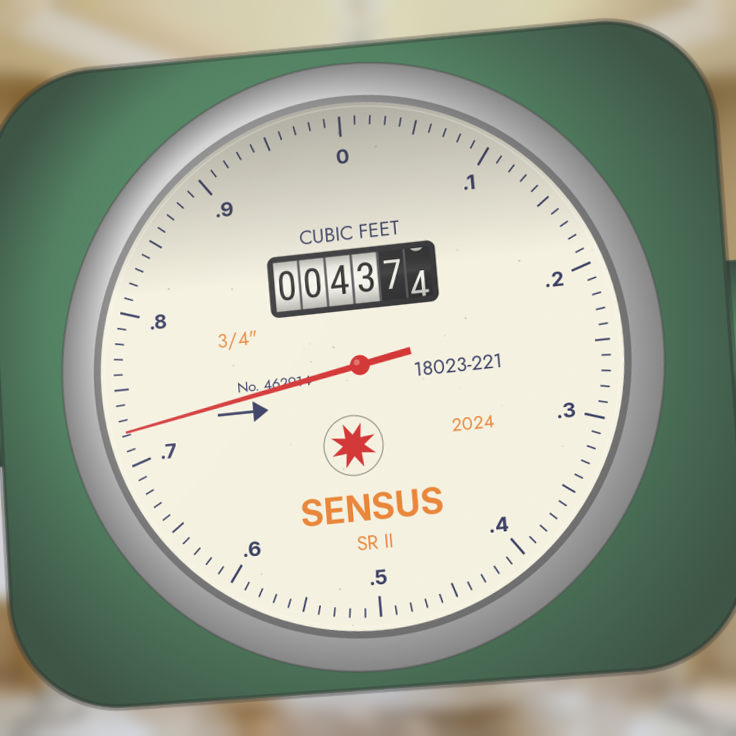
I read 4373.72,ft³
